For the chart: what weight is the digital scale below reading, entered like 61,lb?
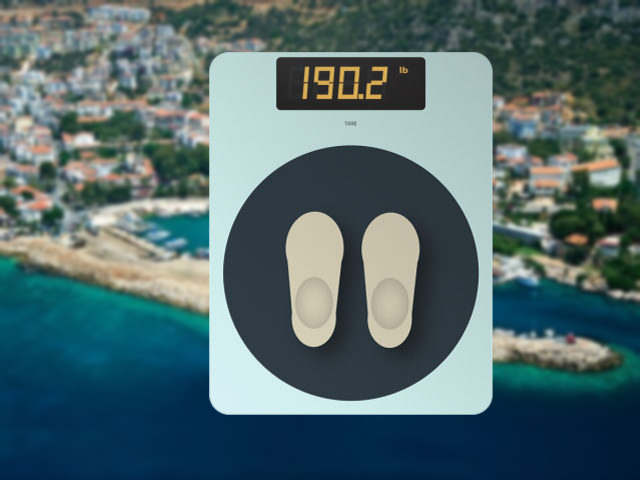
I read 190.2,lb
